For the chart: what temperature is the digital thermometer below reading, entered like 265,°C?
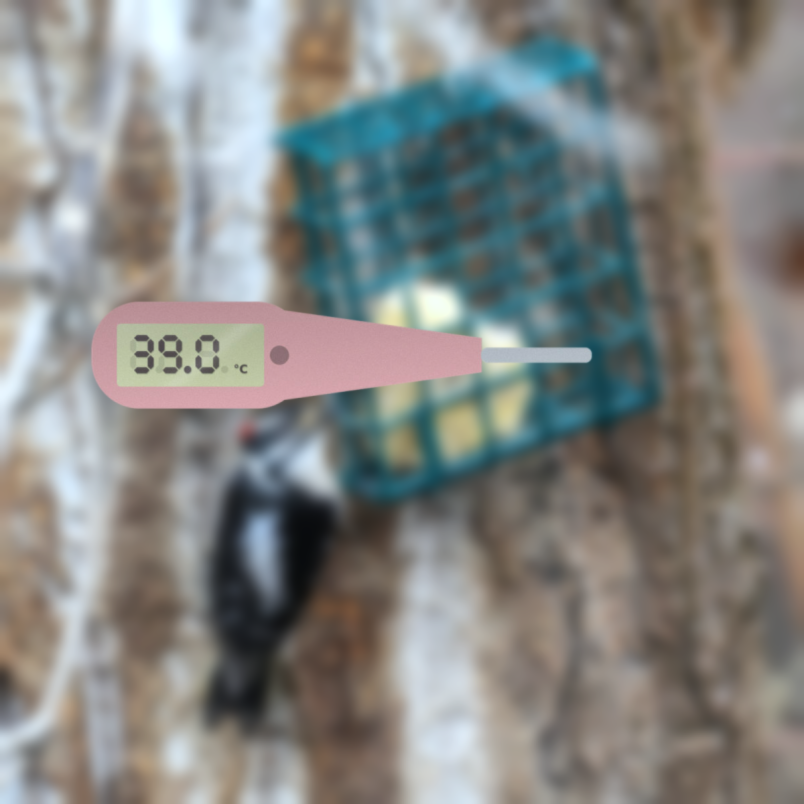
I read 39.0,°C
